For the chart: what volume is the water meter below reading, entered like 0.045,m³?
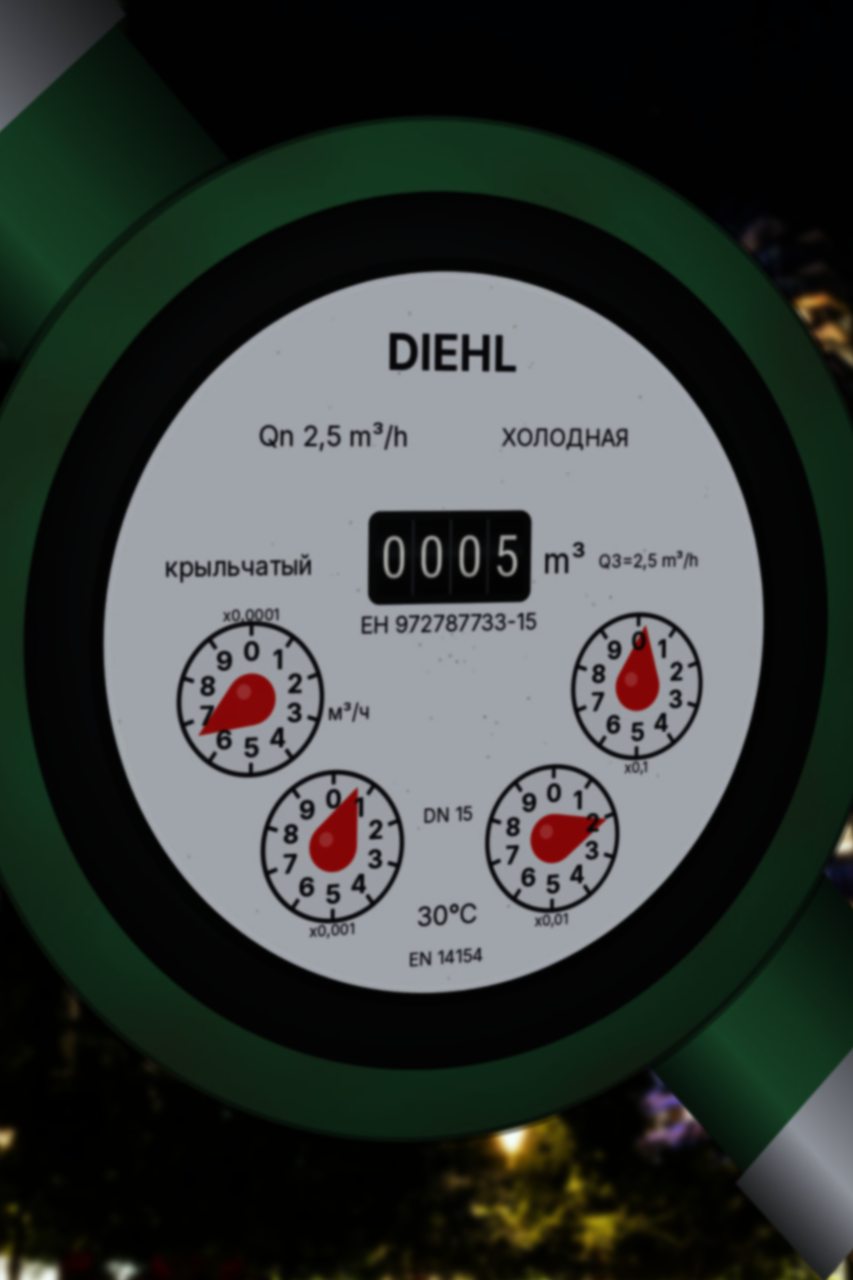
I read 5.0206,m³
